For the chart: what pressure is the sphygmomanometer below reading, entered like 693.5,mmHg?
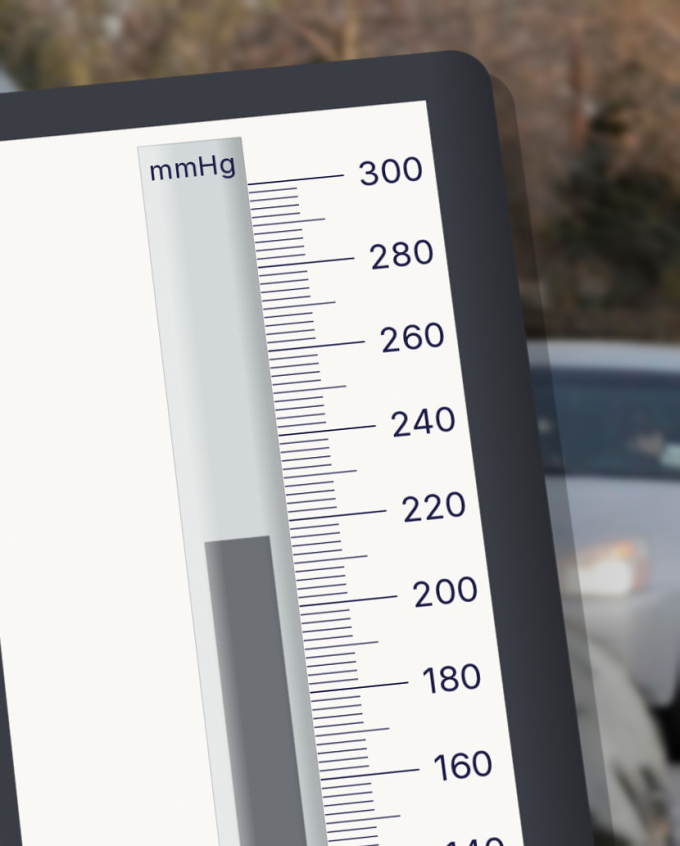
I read 217,mmHg
